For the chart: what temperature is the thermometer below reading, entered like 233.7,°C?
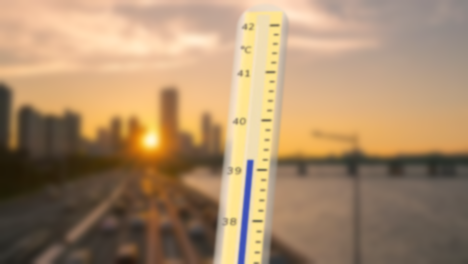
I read 39.2,°C
